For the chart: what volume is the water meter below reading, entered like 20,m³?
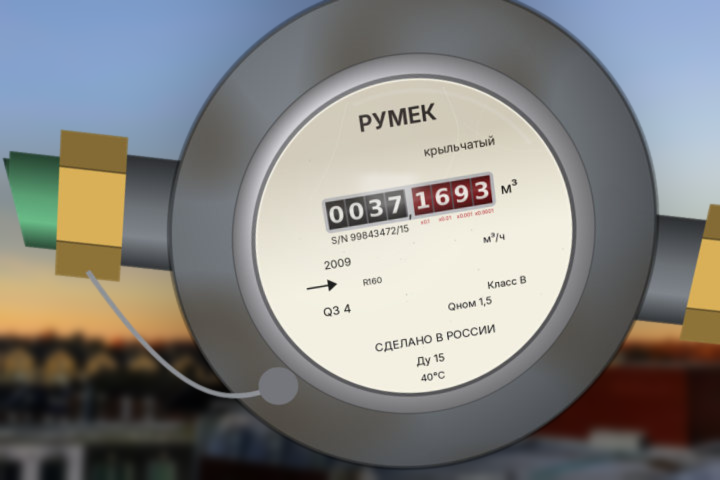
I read 37.1693,m³
